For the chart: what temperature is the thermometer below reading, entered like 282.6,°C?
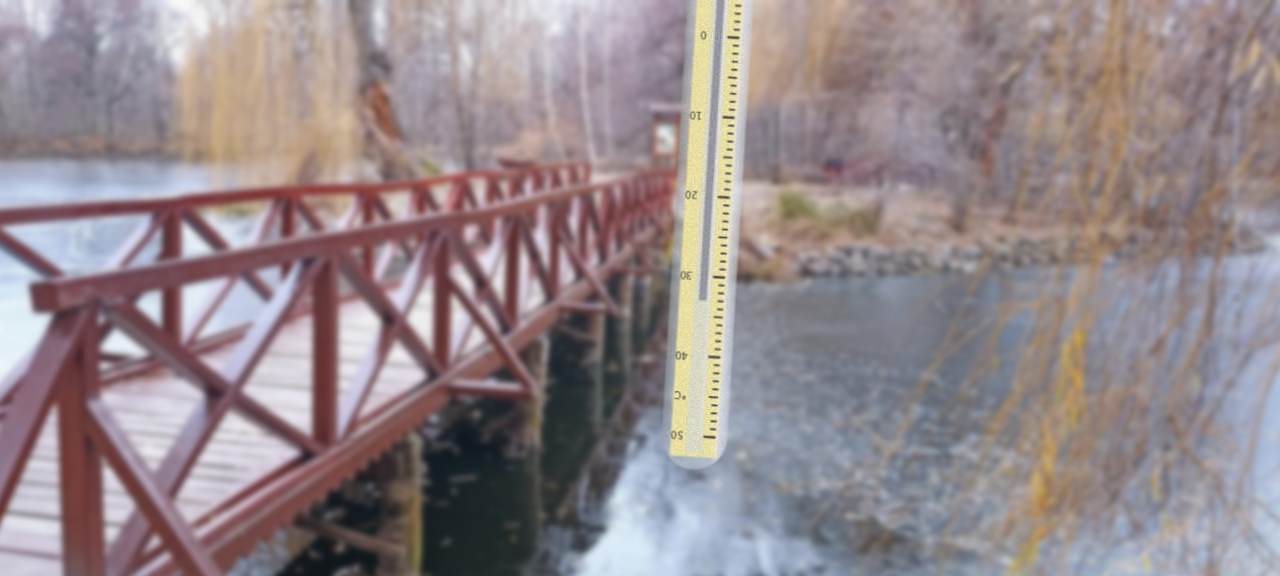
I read 33,°C
